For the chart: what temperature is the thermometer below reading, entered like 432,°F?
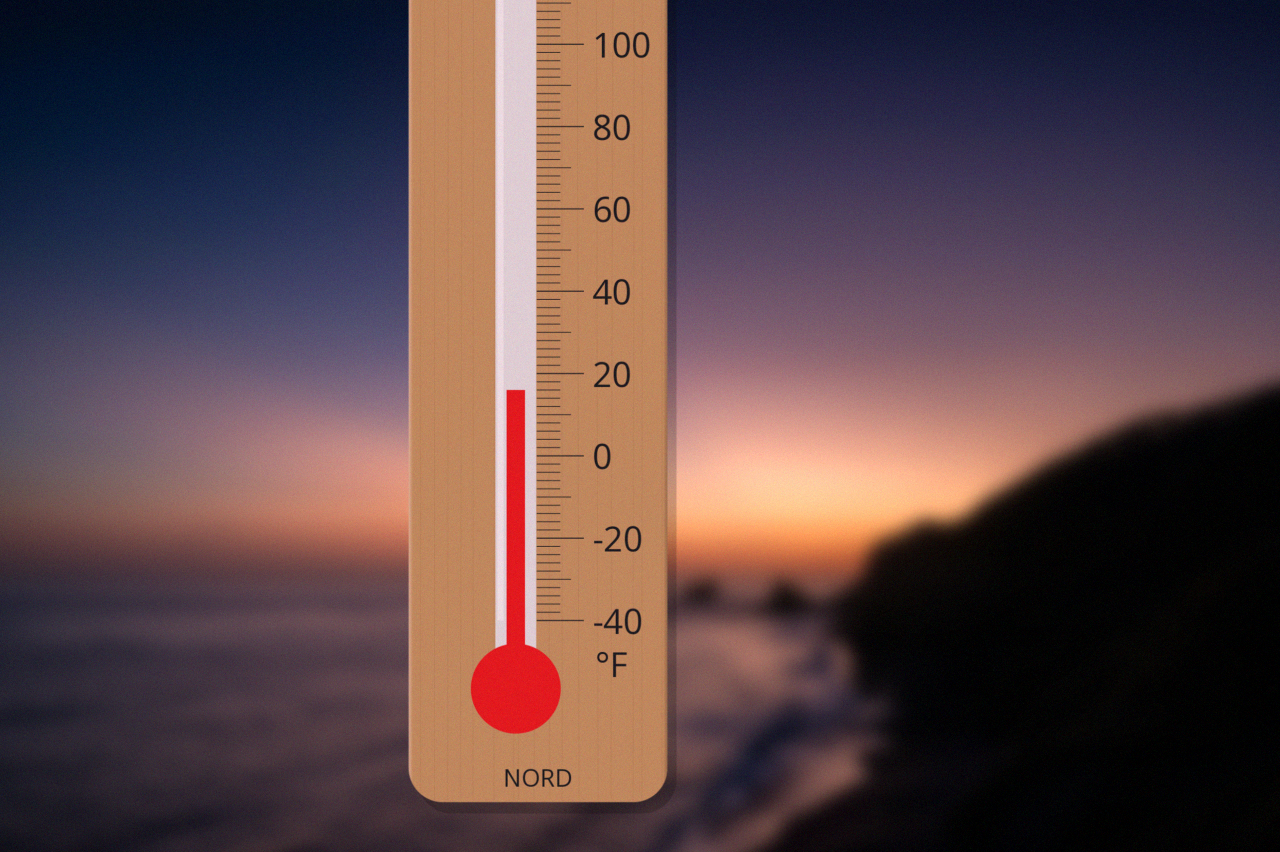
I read 16,°F
